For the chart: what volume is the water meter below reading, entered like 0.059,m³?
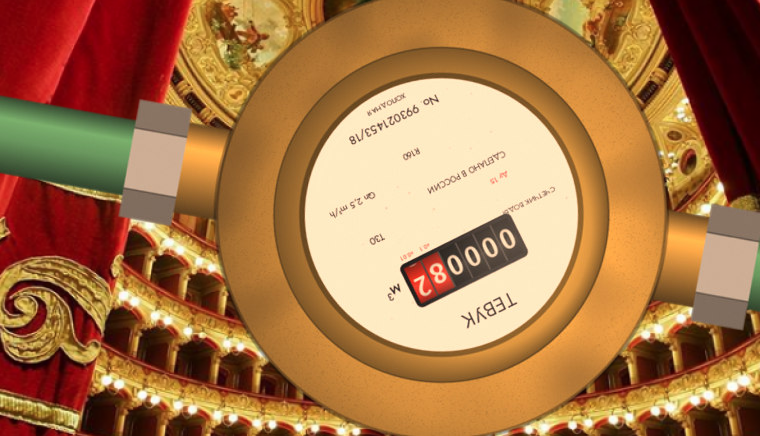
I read 0.82,m³
